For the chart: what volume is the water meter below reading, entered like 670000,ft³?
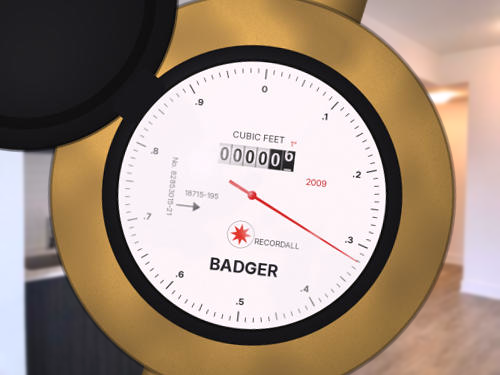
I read 6.32,ft³
